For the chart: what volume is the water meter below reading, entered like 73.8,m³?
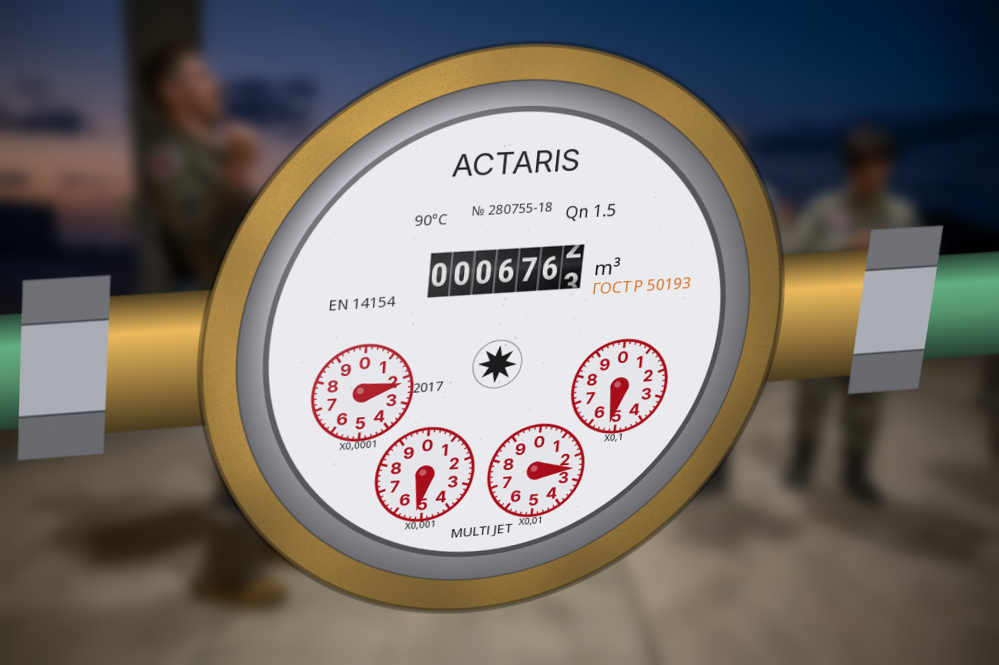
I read 6762.5252,m³
